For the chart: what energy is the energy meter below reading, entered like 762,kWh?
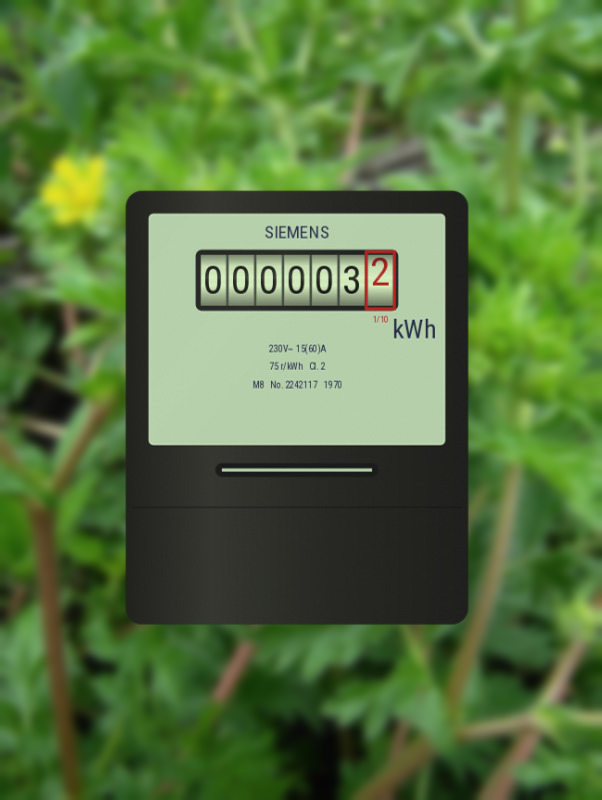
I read 3.2,kWh
